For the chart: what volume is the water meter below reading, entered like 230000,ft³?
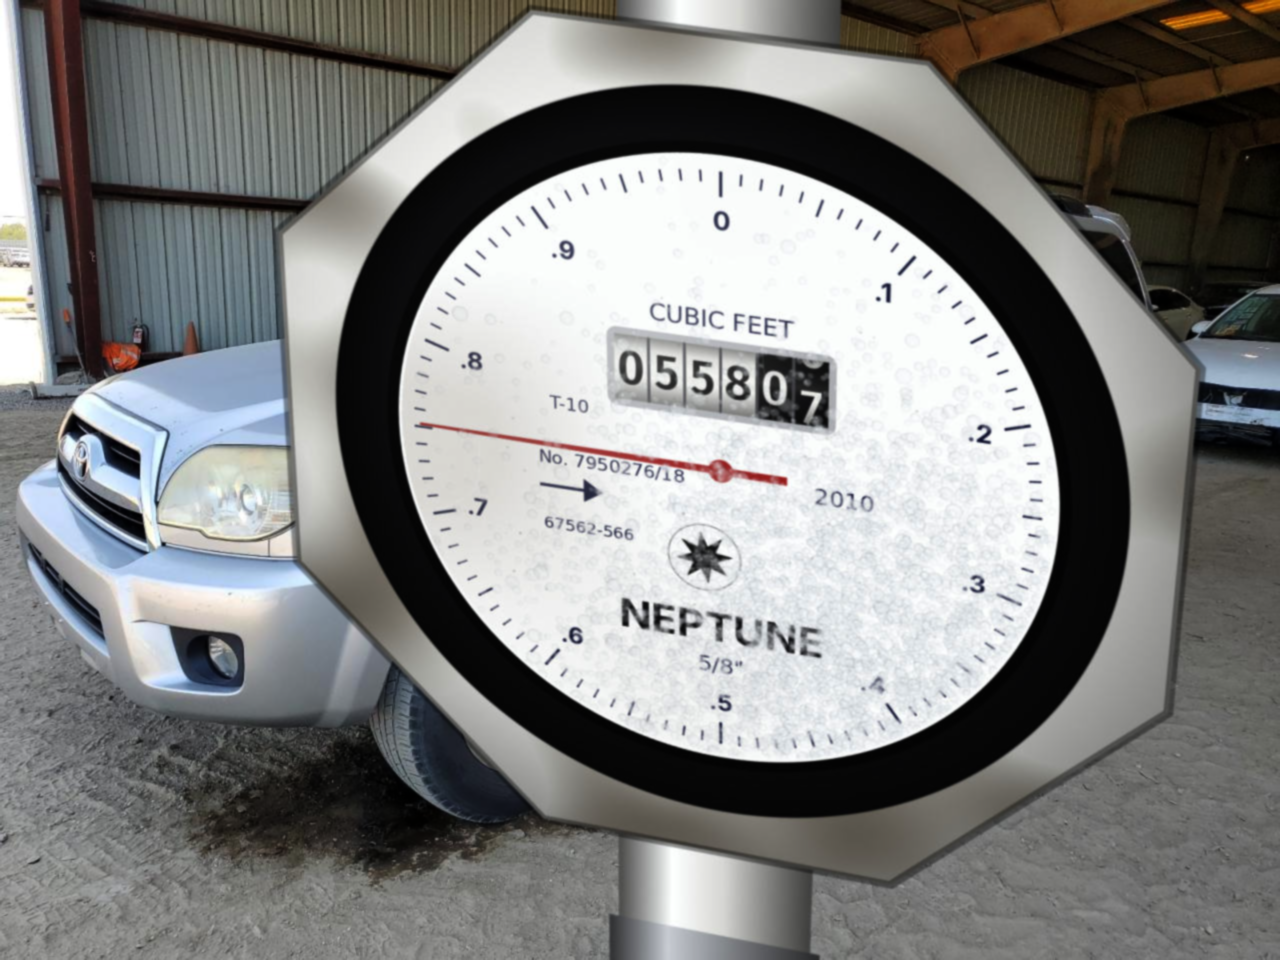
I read 55806.75,ft³
